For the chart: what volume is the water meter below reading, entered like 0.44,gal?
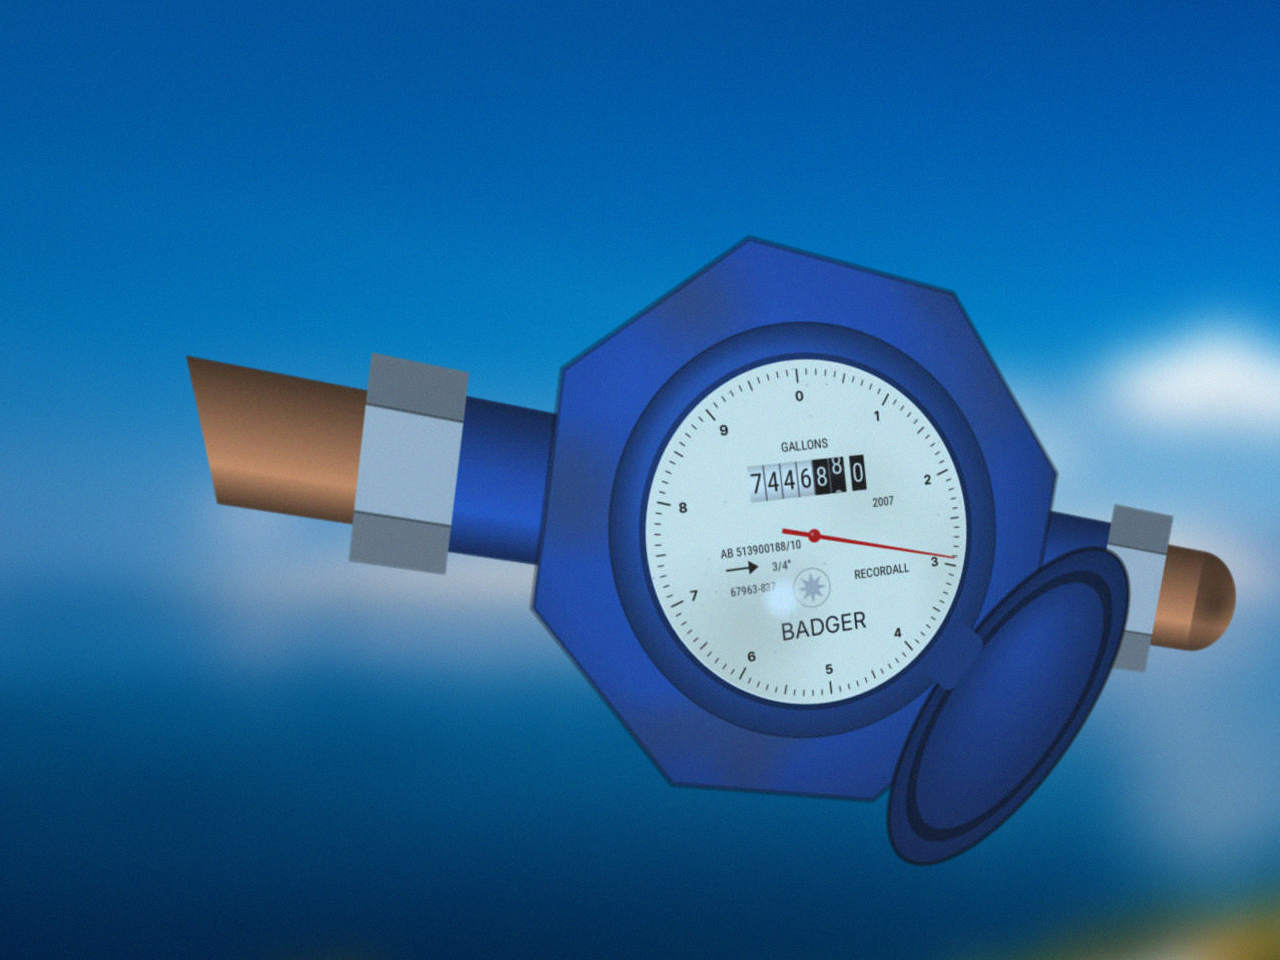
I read 7446882.9,gal
